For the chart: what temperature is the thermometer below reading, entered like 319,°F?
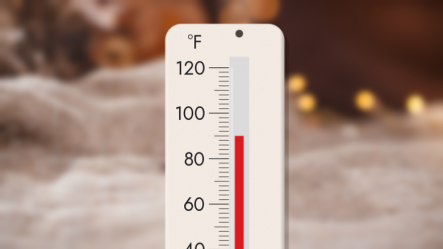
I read 90,°F
